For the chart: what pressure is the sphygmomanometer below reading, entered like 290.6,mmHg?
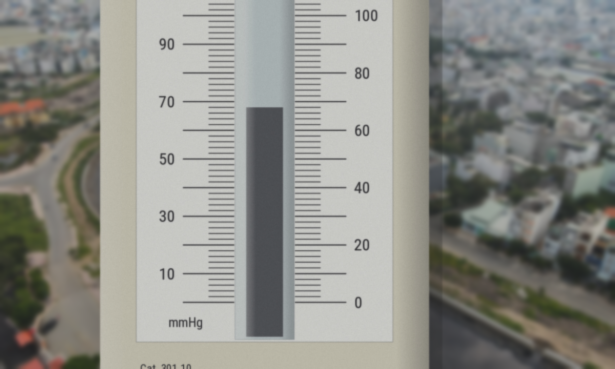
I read 68,mmHg
